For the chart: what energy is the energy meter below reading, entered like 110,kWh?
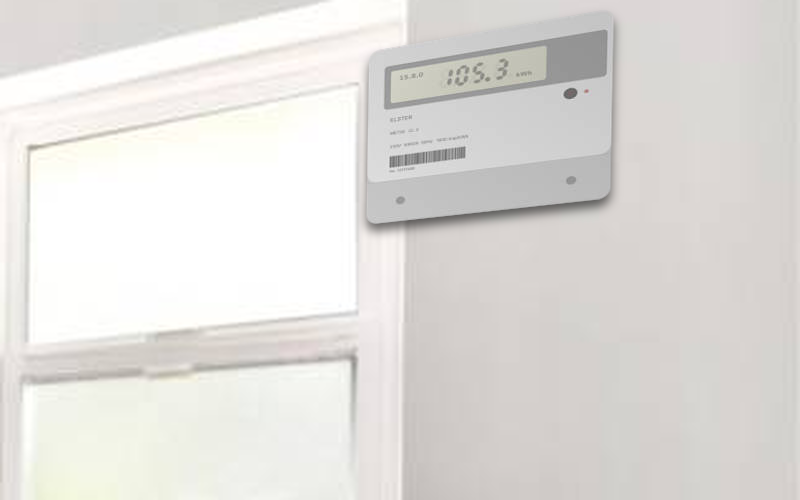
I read 105.3,kWh
